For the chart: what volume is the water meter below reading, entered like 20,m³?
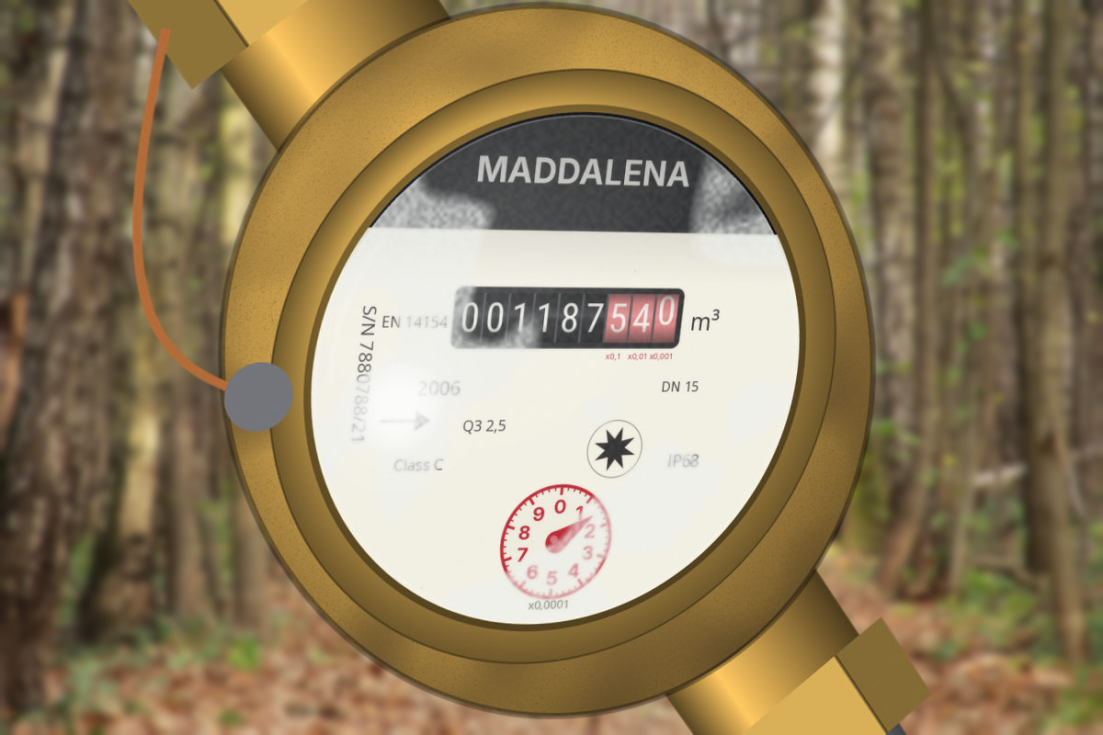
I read 1187.5401,m³
